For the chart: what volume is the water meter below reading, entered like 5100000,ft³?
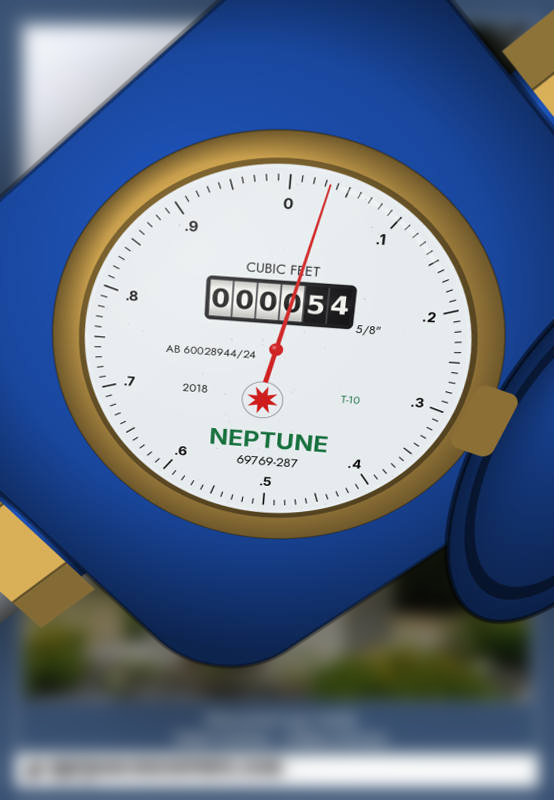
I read 54.03,ft³
